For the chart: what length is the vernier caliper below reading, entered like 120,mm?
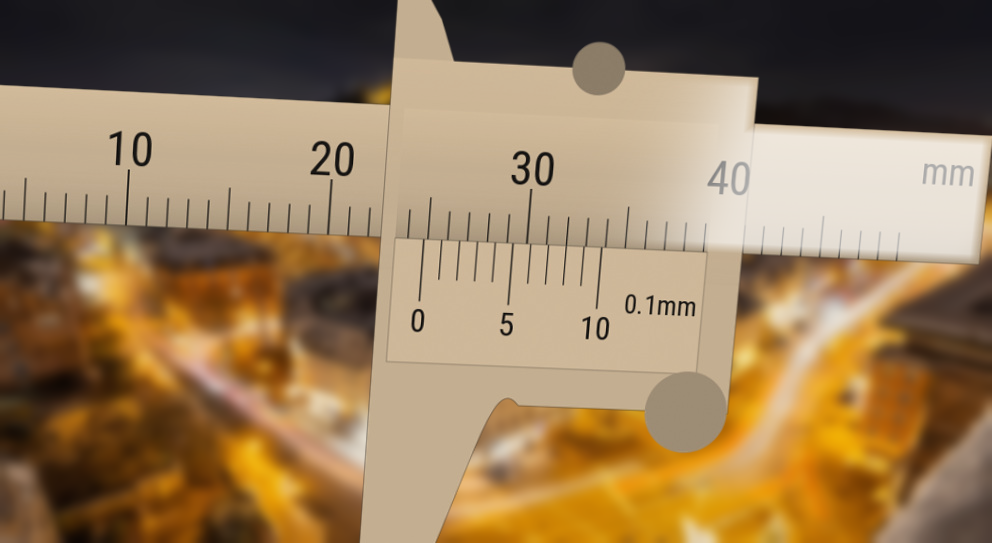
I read 24.8,mm
